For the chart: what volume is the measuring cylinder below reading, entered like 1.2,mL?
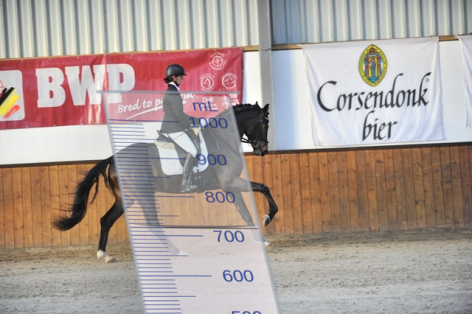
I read 720,mL
